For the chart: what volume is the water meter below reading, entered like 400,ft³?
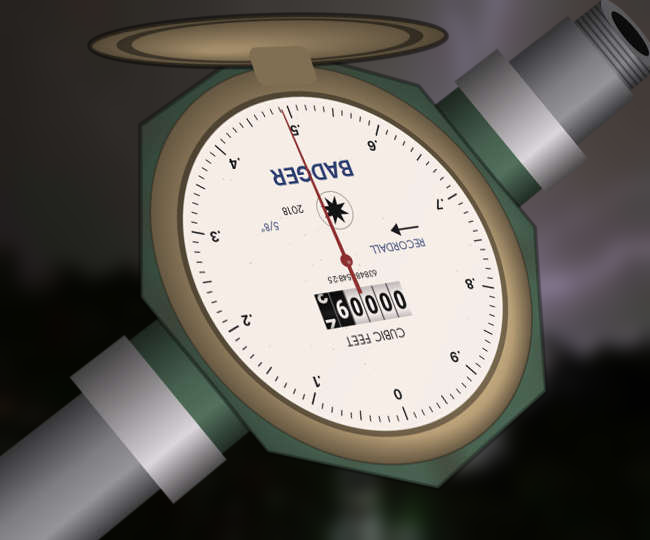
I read 92.49,ft³
